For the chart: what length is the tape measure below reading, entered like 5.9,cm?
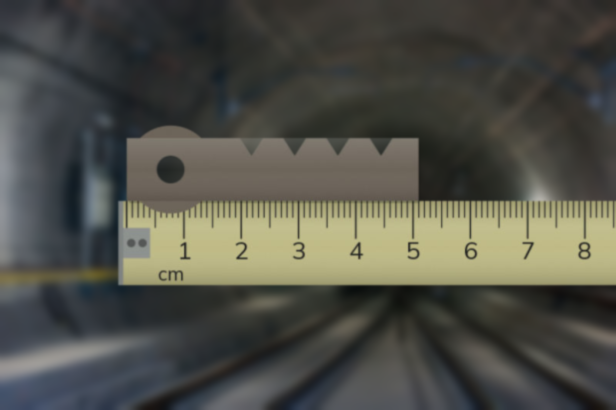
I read 5.1,cm
